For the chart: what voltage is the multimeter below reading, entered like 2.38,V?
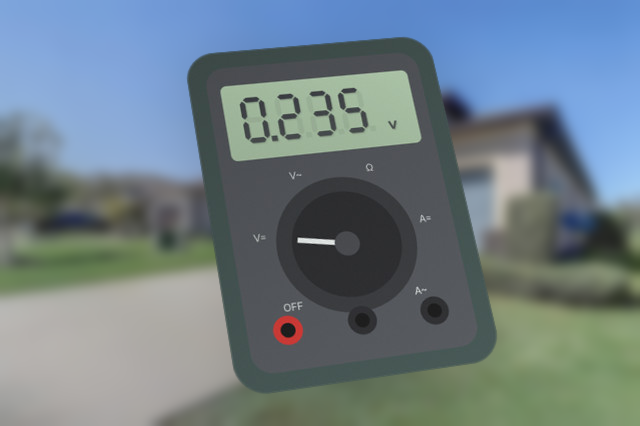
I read 0.235,V
